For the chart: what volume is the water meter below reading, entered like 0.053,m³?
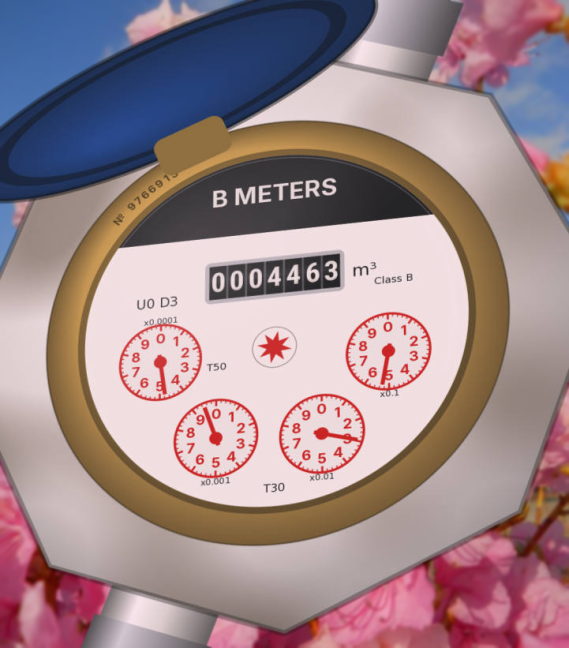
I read 4463.5294,m³
